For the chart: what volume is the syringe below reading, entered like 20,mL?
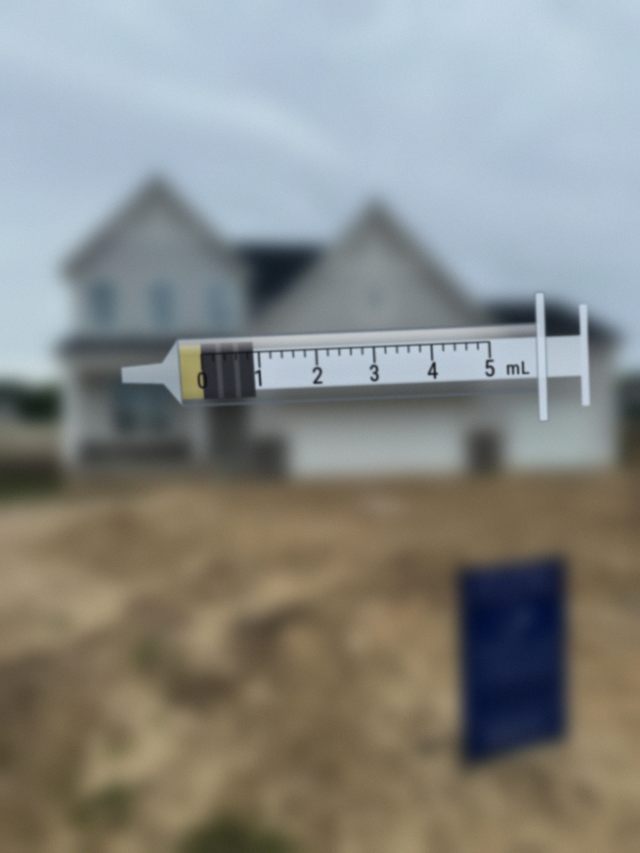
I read 0,mL
